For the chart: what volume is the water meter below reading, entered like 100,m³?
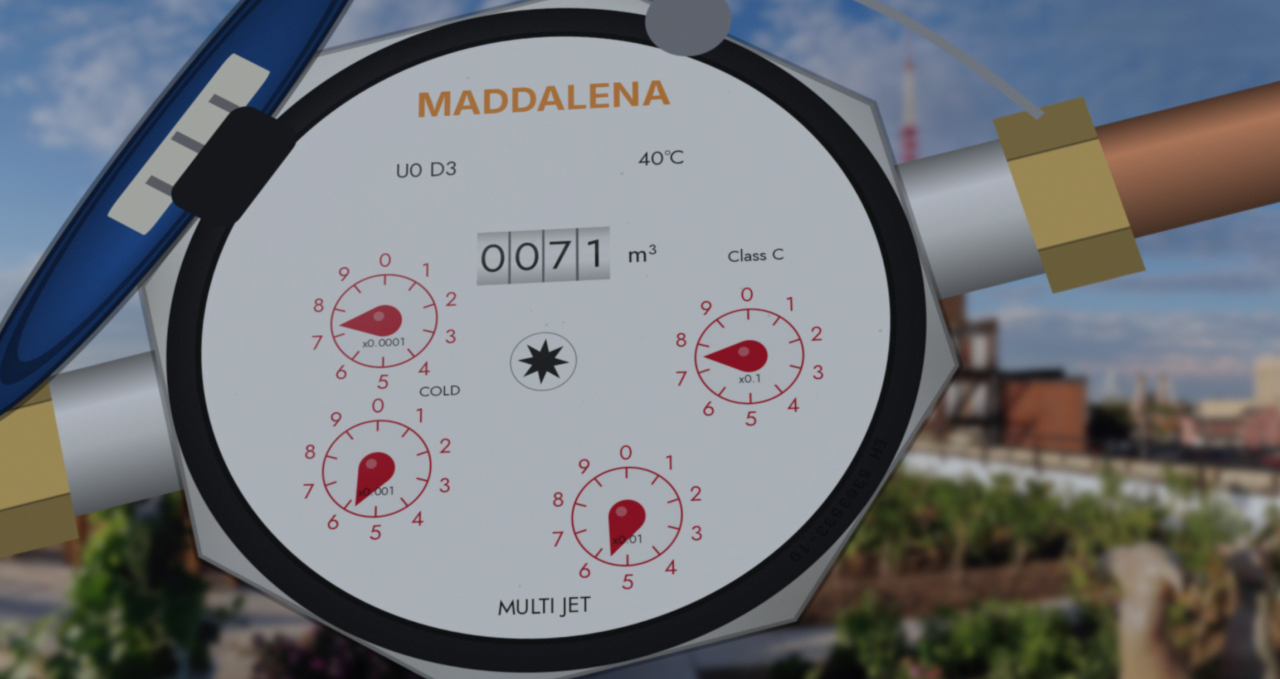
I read 71.7557,m³
